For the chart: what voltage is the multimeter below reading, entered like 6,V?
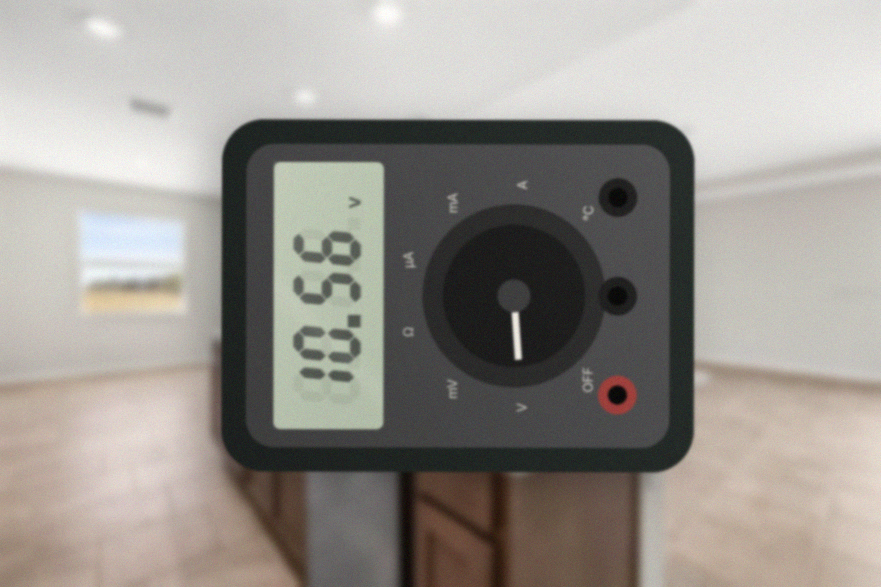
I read 10.56,V
